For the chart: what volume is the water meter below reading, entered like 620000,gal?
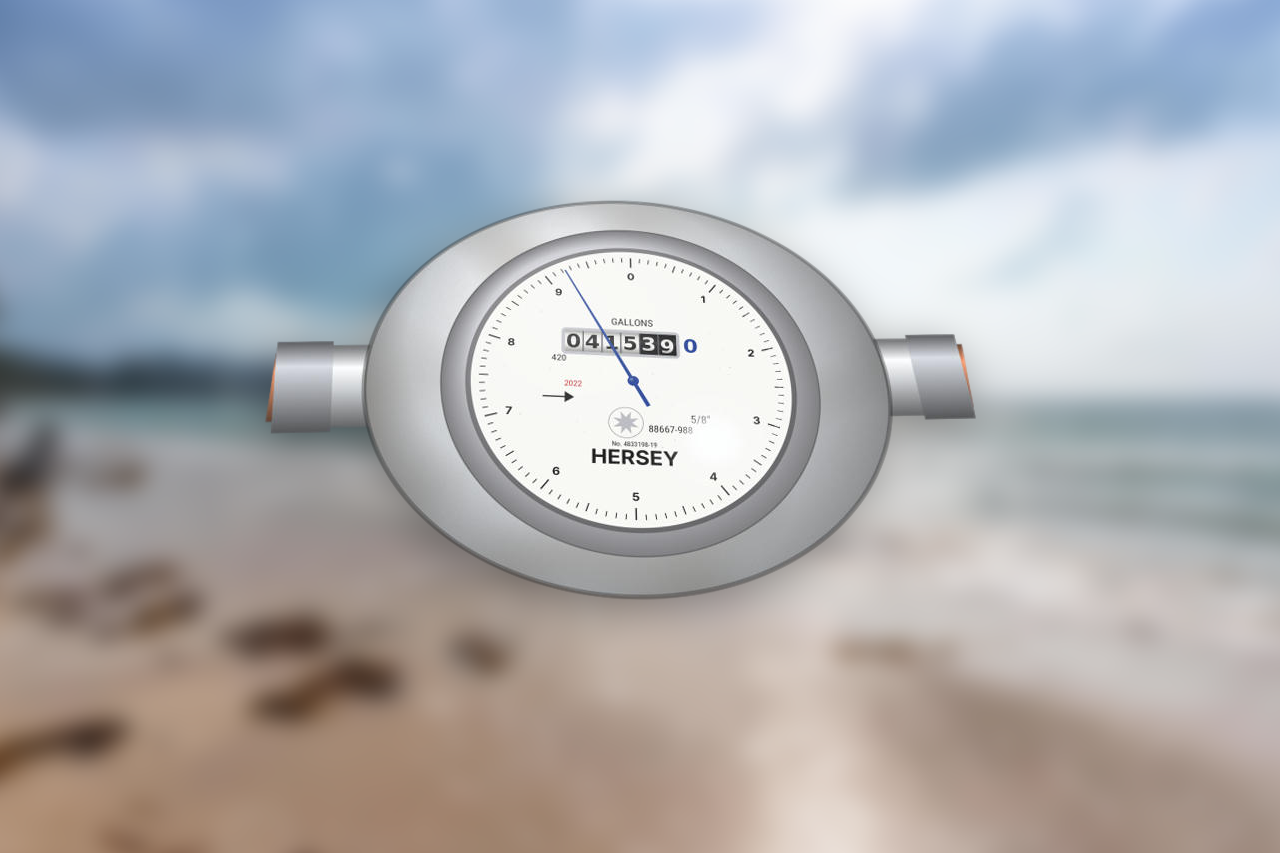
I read 415389.2,gal
